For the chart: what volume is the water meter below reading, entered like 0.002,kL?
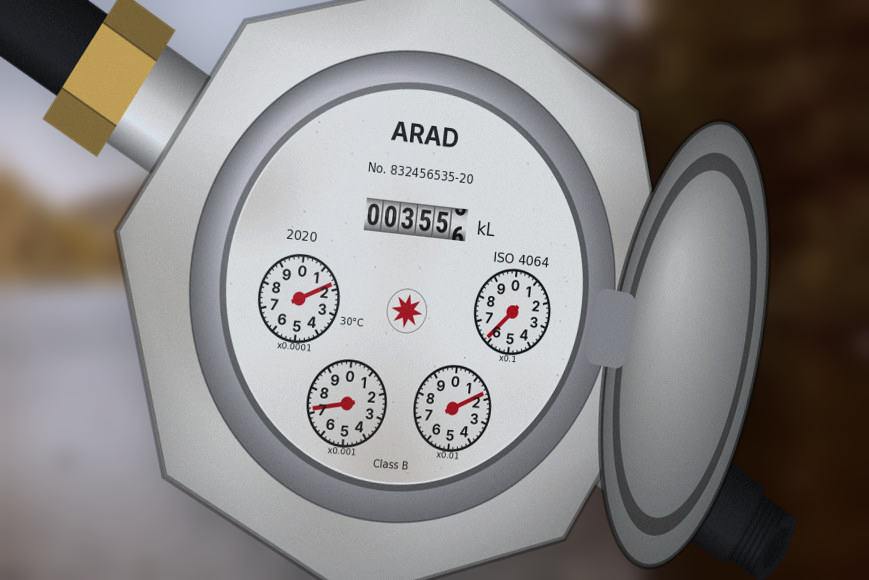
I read 3555.6171,kL
